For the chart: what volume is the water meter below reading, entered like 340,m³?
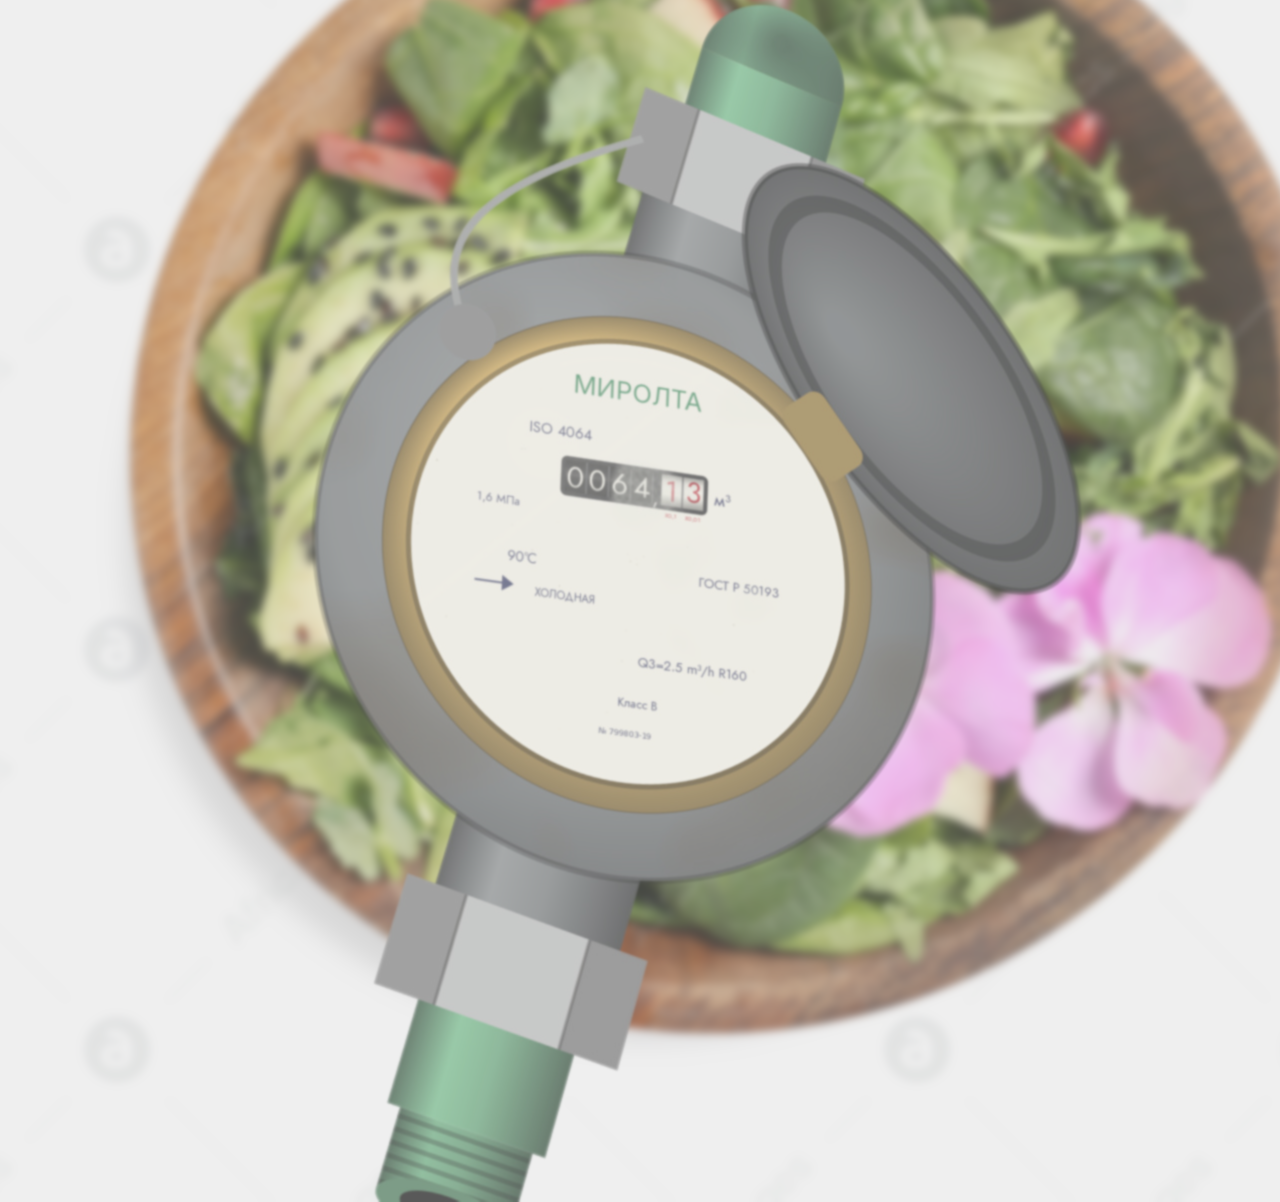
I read 64.13,m³
